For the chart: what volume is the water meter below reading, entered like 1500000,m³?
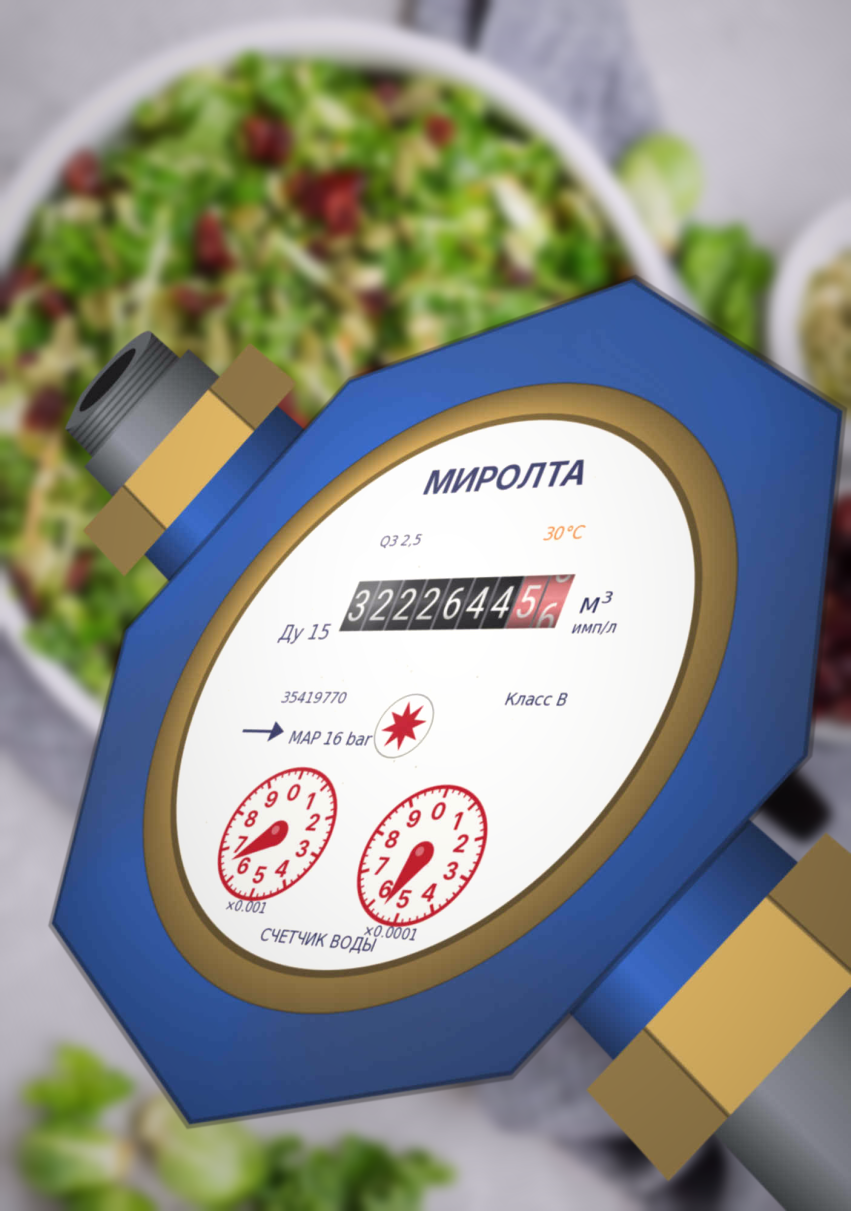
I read 3222644.5565,m³
